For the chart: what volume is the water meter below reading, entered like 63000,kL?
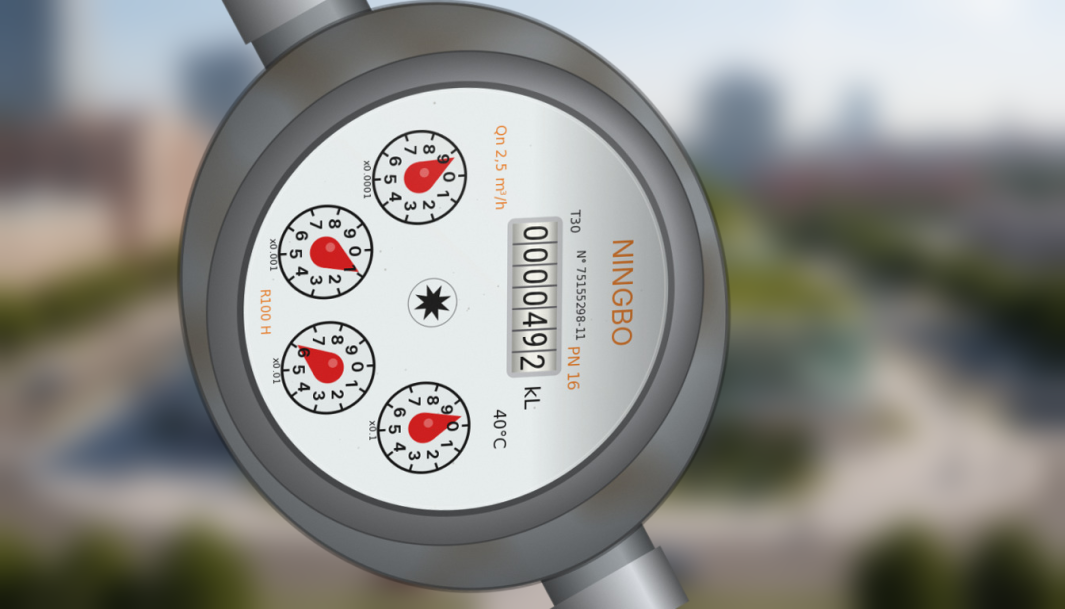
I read 491.9609,kL
